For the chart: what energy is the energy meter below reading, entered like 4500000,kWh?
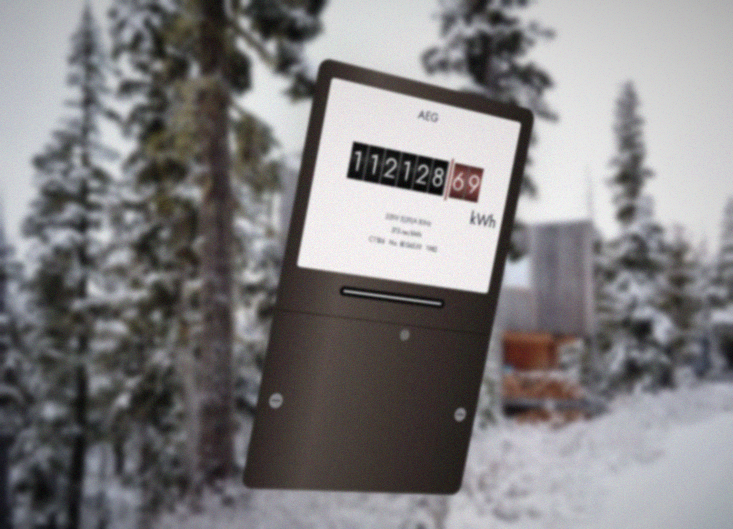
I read 112128.69,kWh
